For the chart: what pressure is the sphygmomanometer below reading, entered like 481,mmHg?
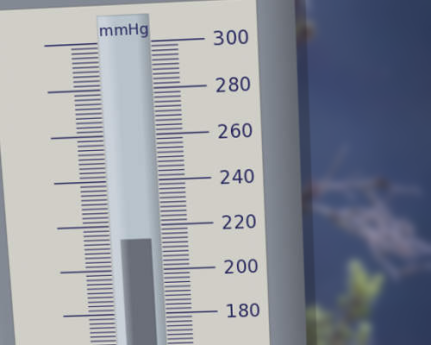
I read 214,mmHg
